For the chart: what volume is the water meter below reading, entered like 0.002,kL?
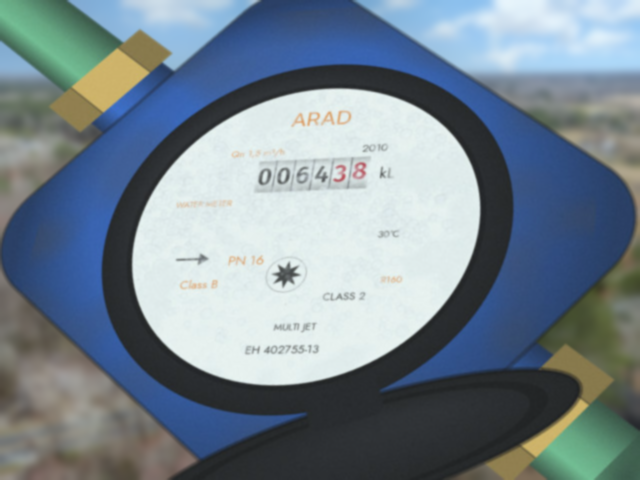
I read 64.38,kL
